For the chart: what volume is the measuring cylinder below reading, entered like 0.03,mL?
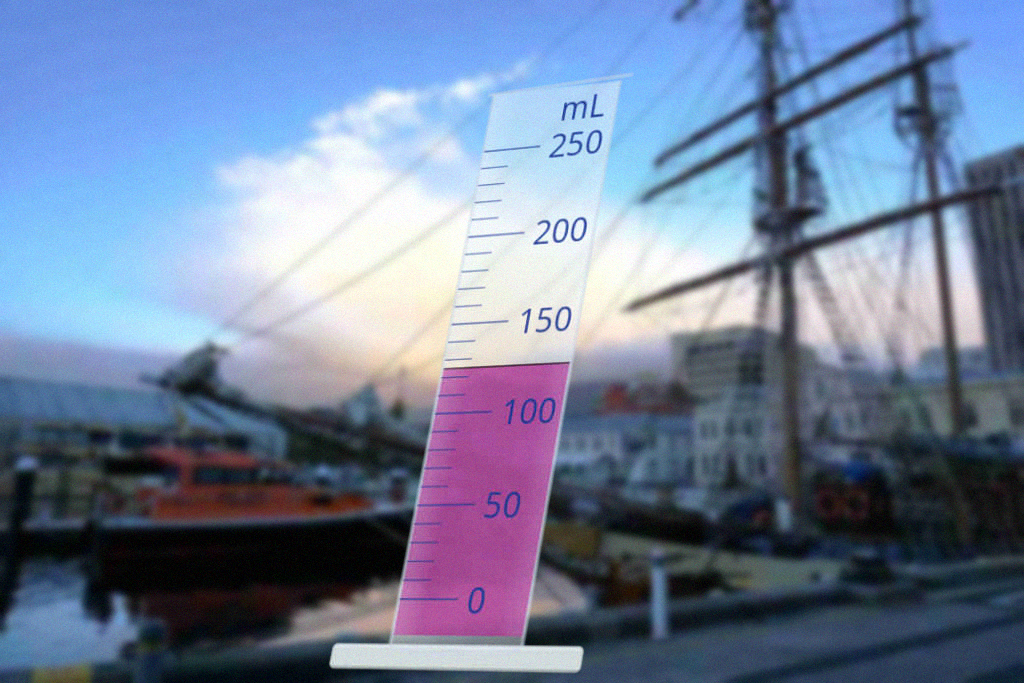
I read 125,mL
